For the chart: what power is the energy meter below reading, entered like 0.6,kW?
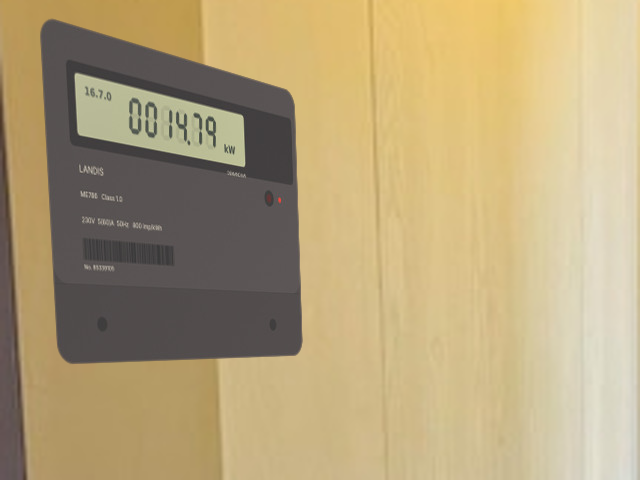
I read 14.79,kW
